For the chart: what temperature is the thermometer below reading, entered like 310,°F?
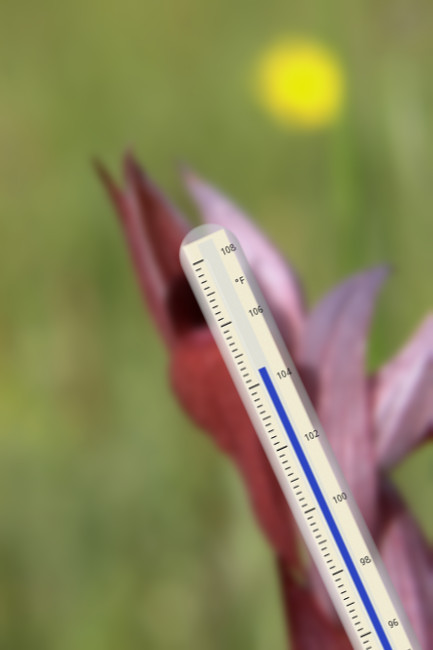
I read 104.4,°F
